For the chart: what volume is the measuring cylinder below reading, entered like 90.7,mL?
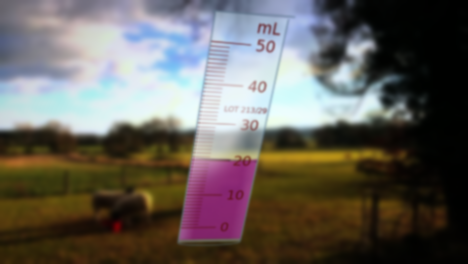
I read 20,mL
